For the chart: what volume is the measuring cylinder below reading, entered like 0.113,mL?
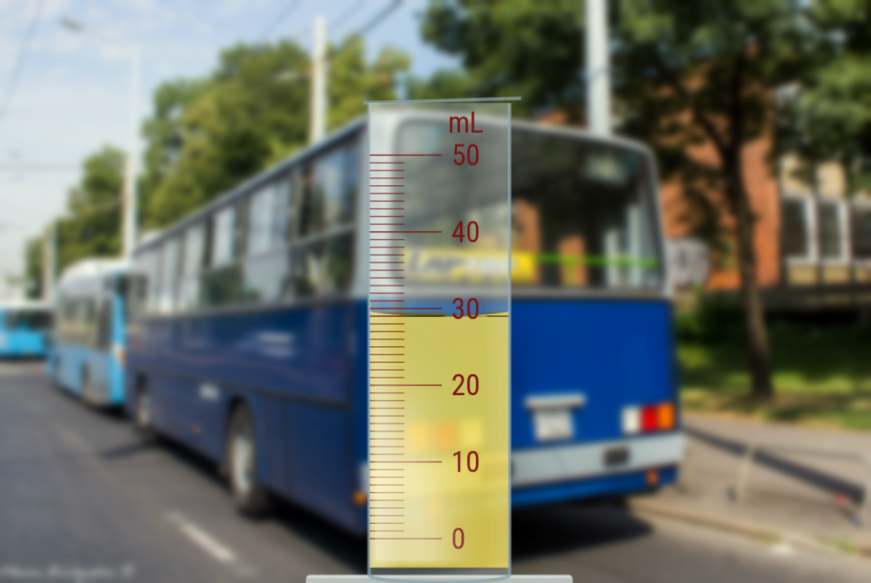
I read 29,mL
